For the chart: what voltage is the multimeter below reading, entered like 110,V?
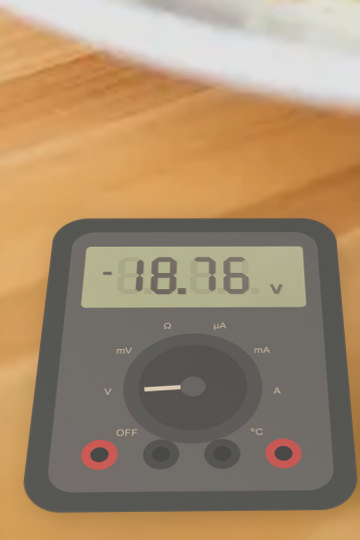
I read -18.76,V
